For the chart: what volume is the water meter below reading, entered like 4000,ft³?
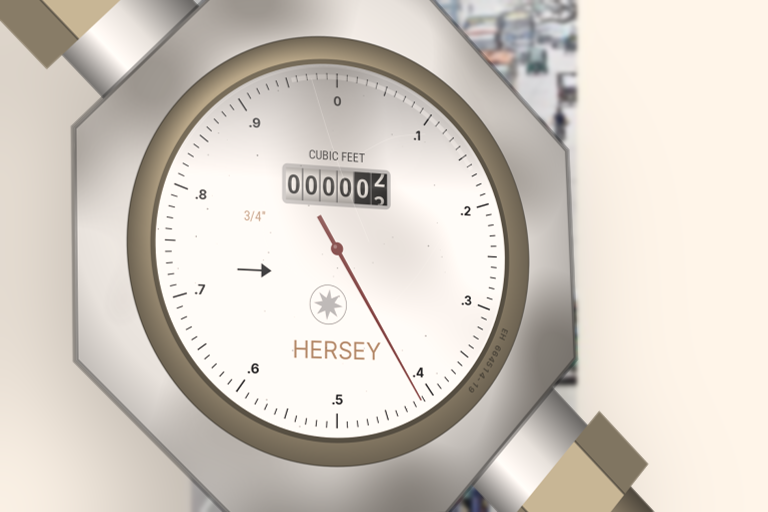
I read 2.41,ft³
